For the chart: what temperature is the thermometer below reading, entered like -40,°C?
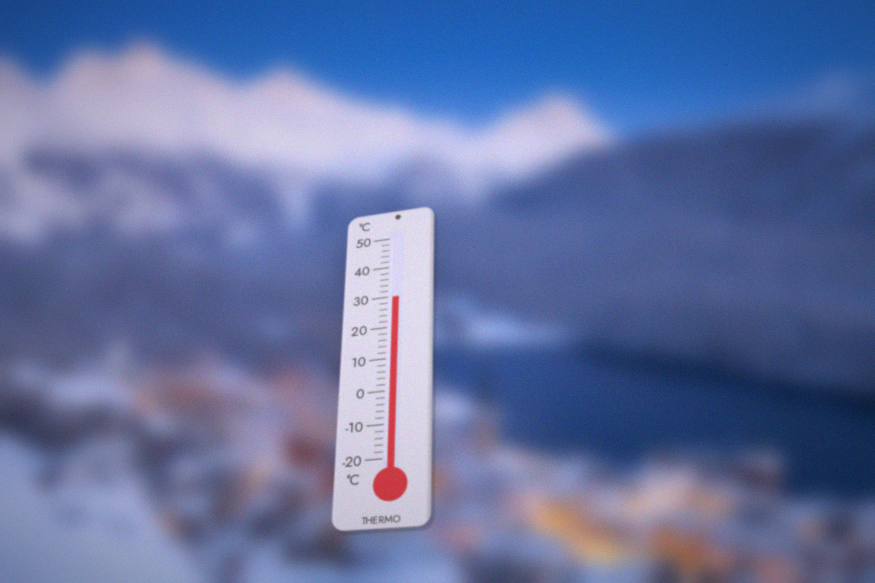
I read 30,°C
